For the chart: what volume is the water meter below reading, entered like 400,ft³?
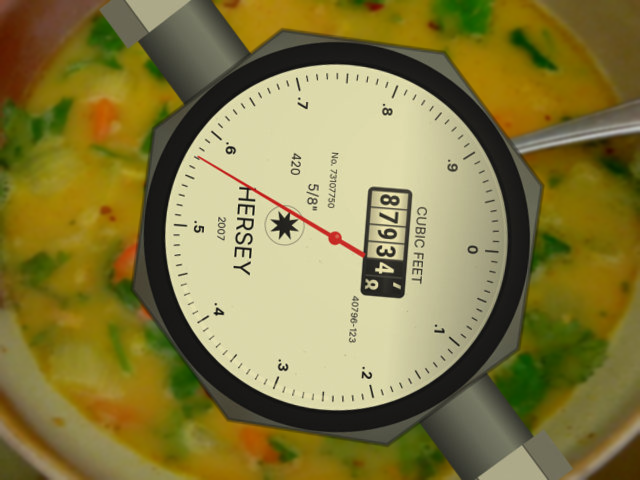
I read 879347.57,ft³
